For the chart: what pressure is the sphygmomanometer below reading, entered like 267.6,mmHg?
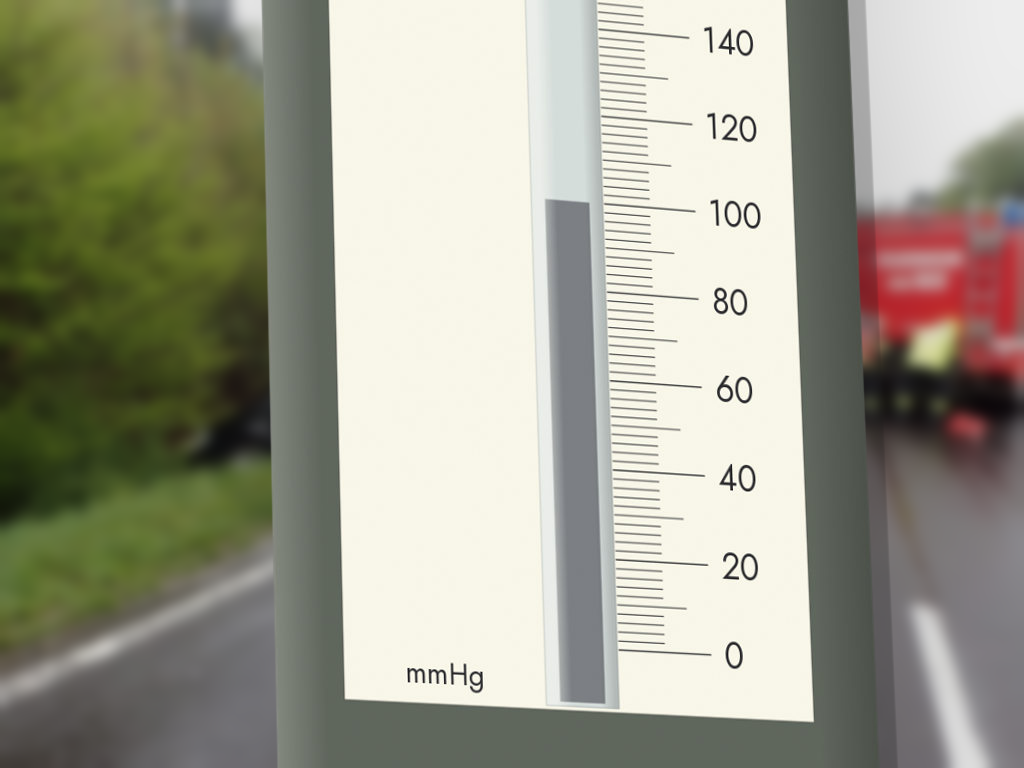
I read 100,mmHg
